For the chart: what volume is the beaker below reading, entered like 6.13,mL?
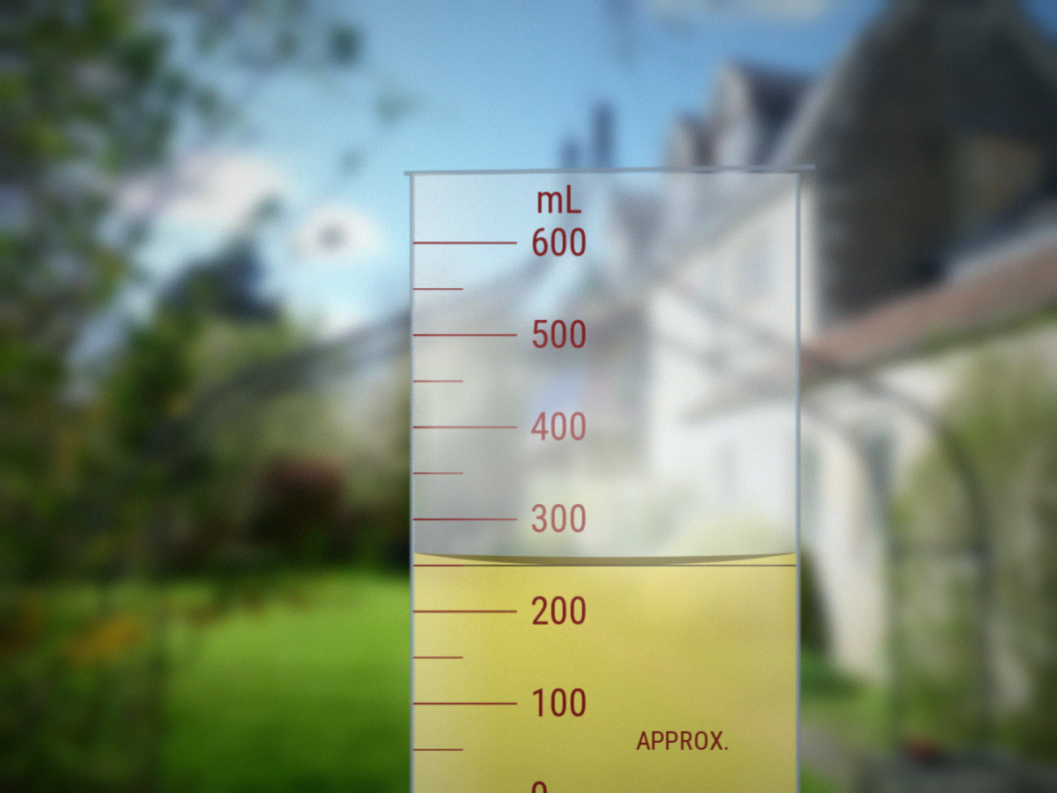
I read 250,mL
